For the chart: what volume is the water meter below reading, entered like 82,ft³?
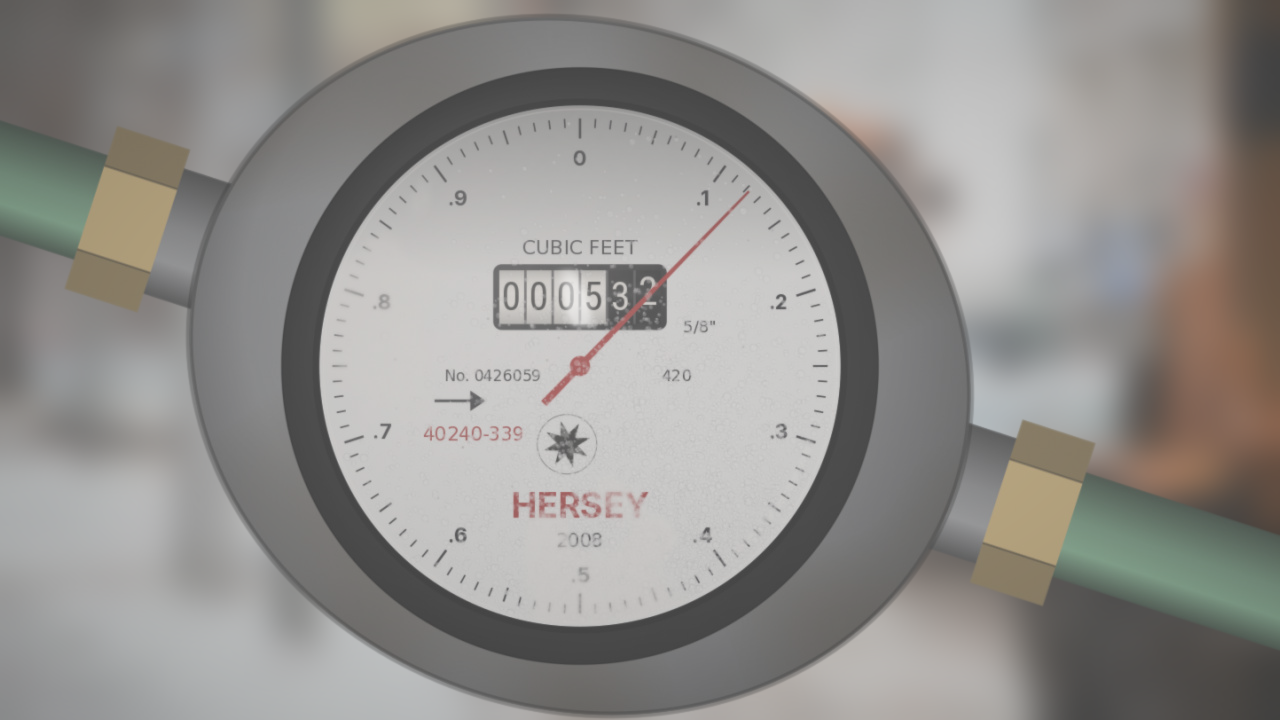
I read 532.12,ft³
